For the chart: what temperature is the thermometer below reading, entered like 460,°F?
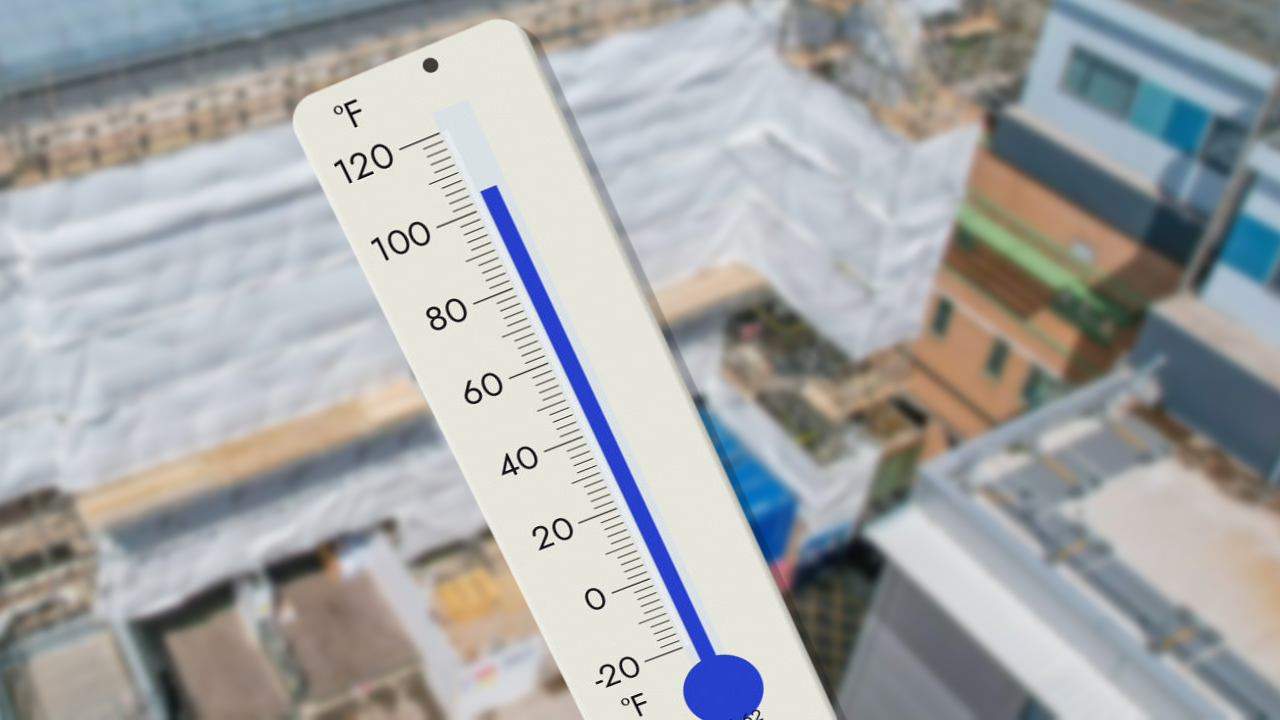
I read 104,°F
